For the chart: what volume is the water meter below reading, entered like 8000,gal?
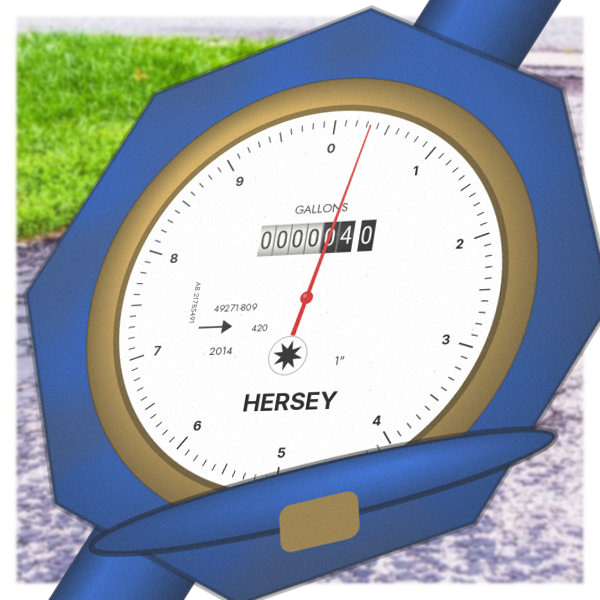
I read 40.3,gal
